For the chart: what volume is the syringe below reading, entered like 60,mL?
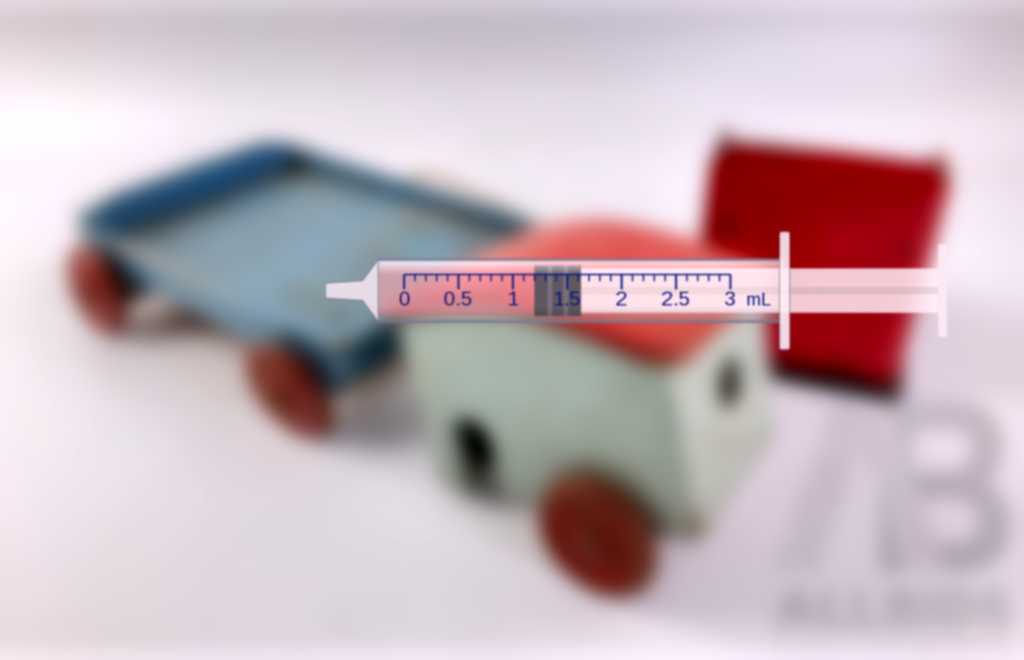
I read 1.2,mL
